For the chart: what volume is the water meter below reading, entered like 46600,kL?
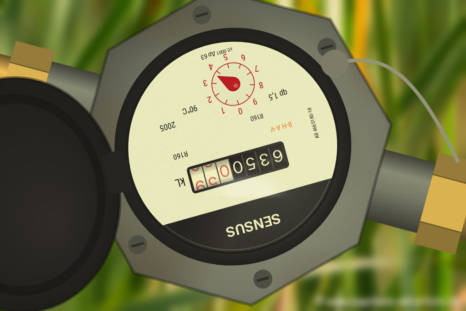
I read 6350.0593,kL
